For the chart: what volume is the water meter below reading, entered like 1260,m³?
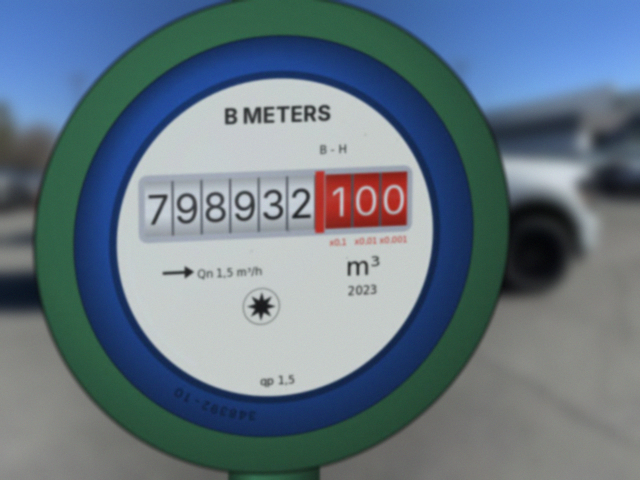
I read 798932.100,m³
